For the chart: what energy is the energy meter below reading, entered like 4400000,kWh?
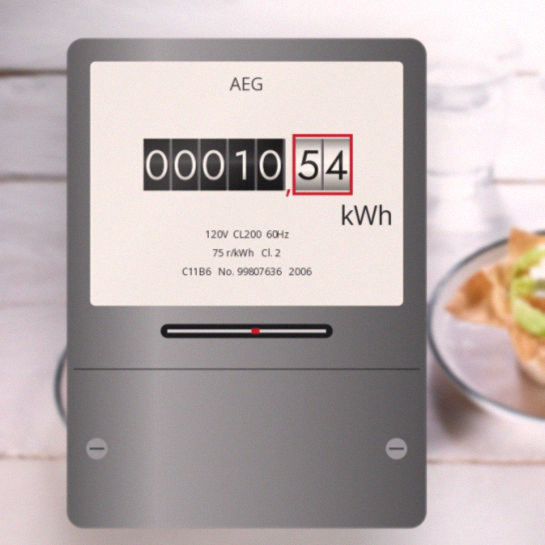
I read 10.54,kWh
